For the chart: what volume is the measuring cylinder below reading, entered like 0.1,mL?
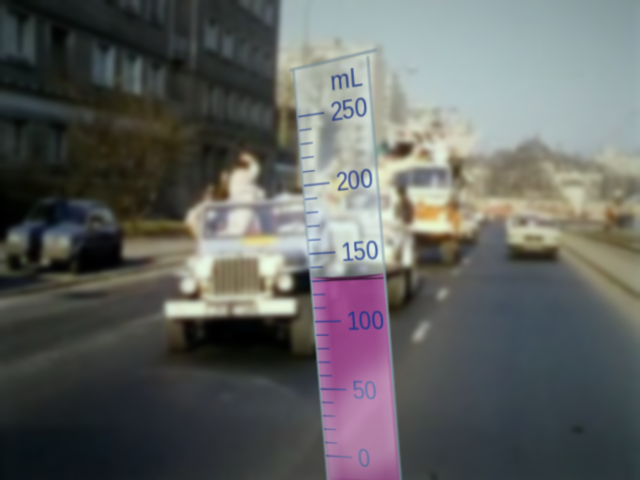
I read 130,mL
